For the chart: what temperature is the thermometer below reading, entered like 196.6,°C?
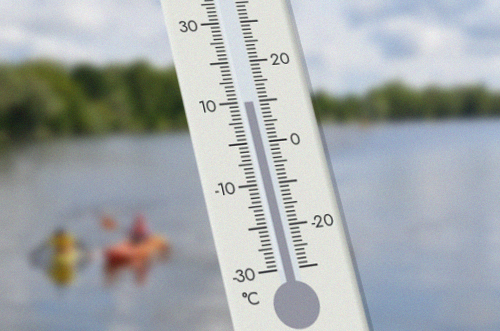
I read 10,°C
